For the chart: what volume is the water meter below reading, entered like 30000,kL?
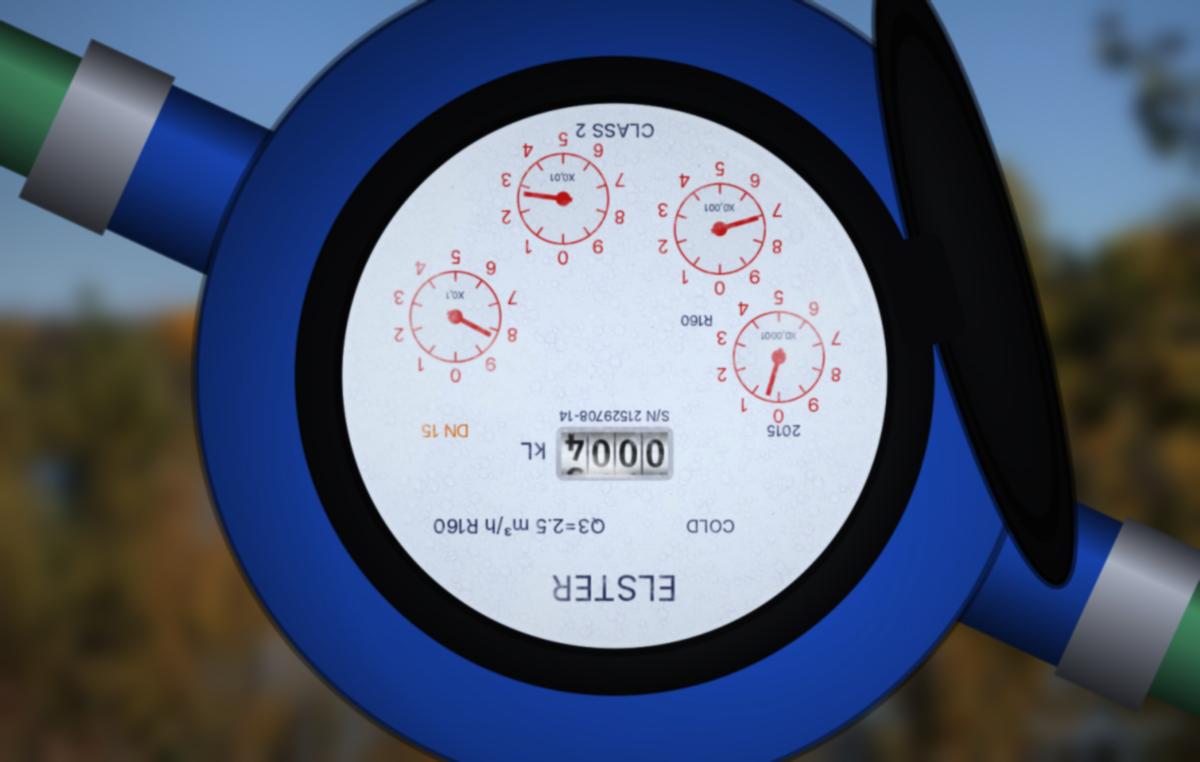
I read 3.8270,kL
